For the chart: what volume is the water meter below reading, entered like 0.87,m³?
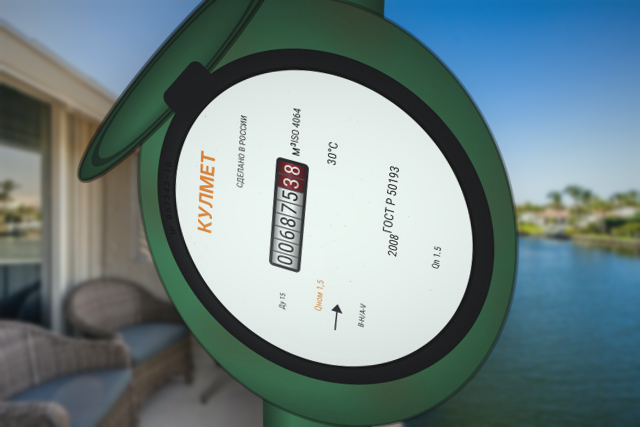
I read 6875.38,m³
